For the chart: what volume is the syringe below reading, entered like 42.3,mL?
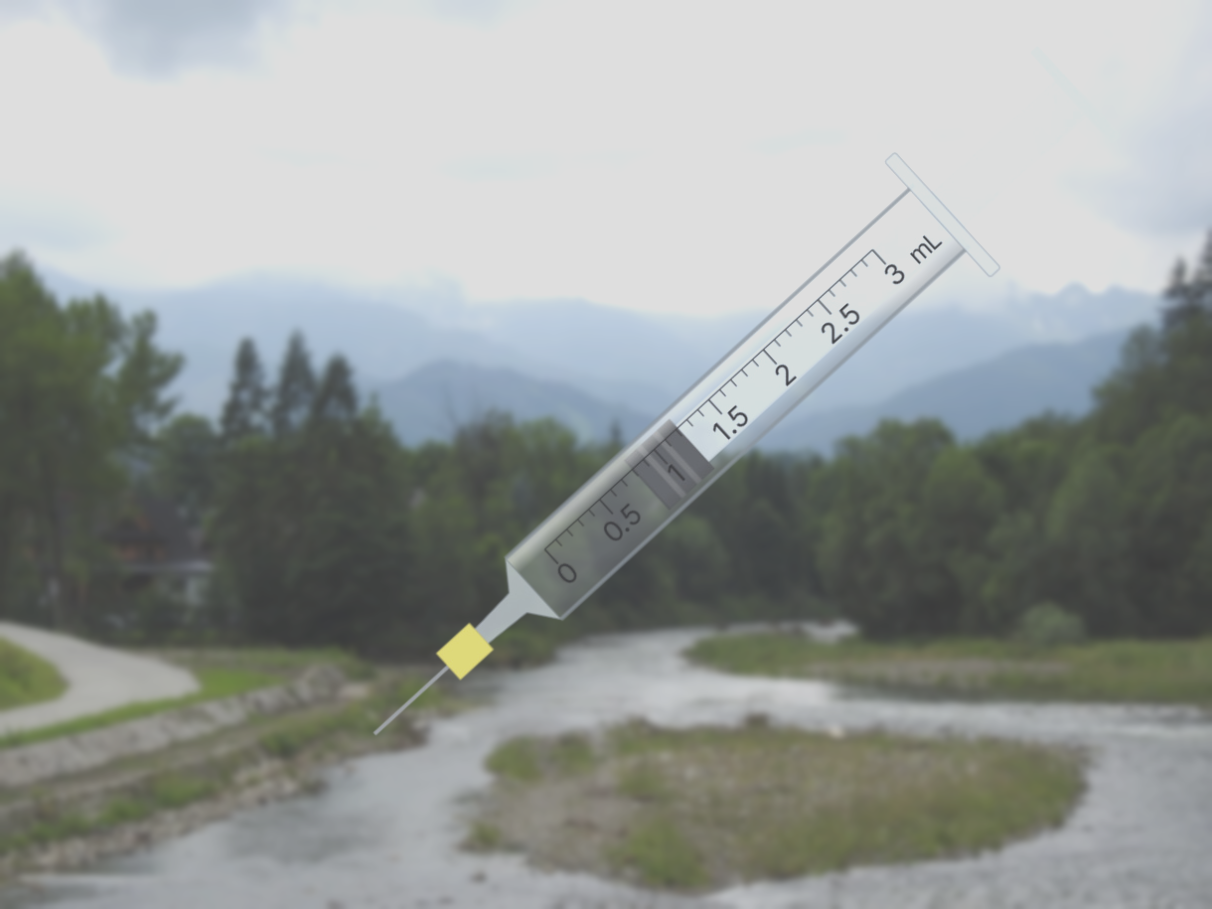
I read 0.8,mL
